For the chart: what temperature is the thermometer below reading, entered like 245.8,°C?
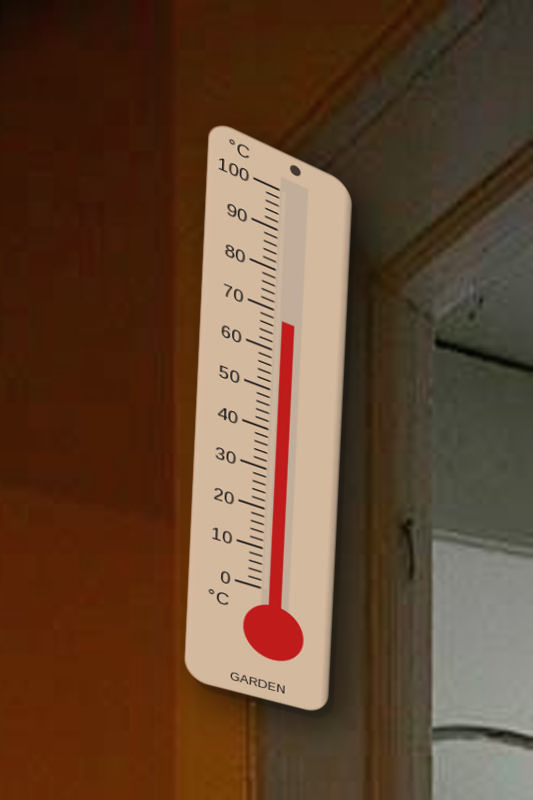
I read 68,°C
